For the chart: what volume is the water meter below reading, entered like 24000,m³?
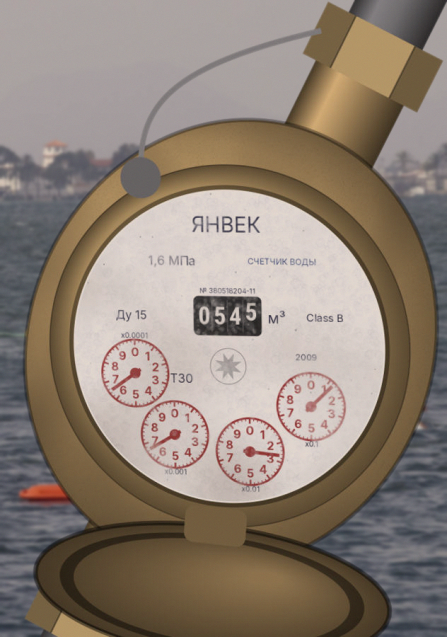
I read 545.1266,m³
